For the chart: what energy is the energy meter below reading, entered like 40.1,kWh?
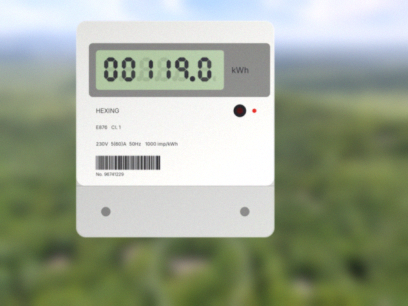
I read 119.0,kWh
